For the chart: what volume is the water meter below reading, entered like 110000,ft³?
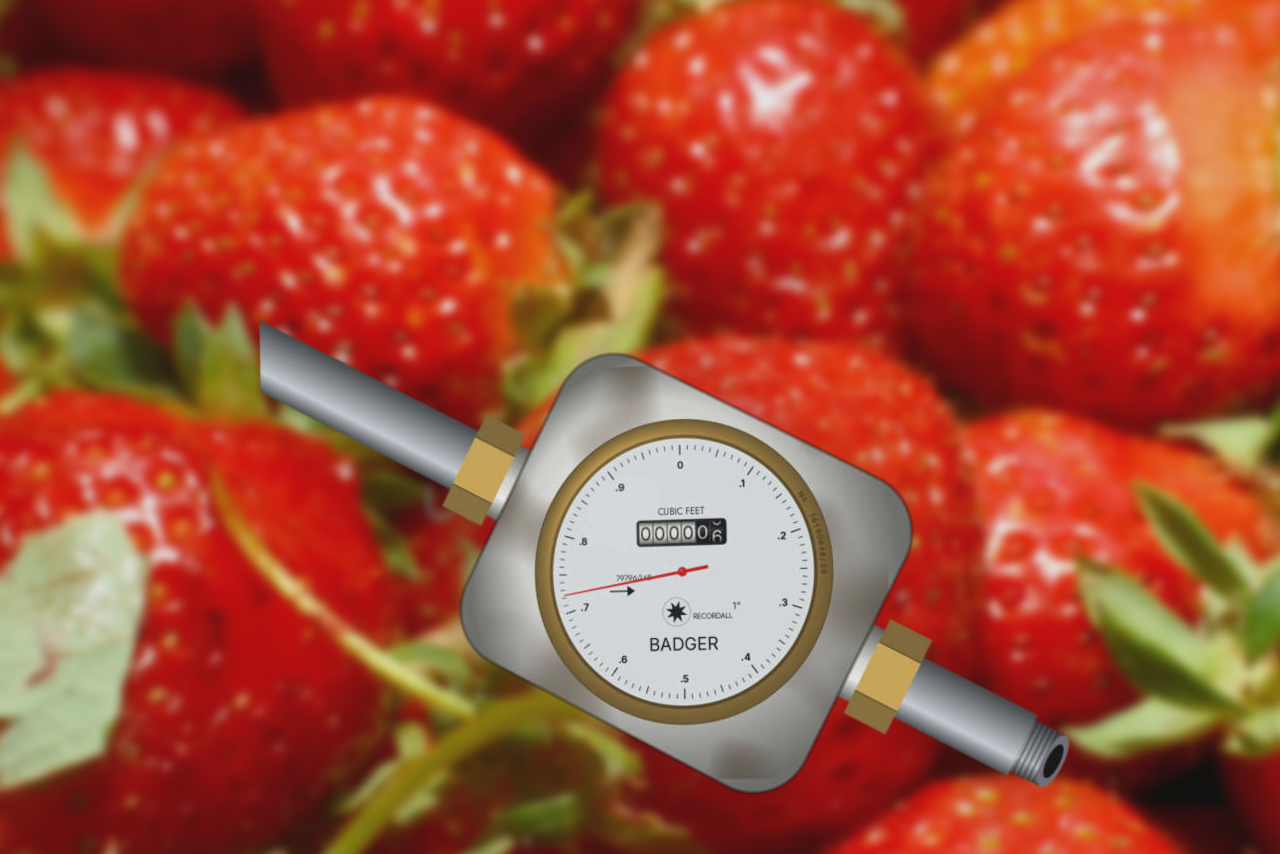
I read 5.72,ft³
